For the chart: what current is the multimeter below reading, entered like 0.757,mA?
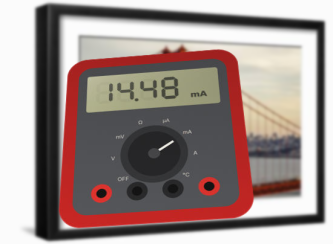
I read 14.48,mA
